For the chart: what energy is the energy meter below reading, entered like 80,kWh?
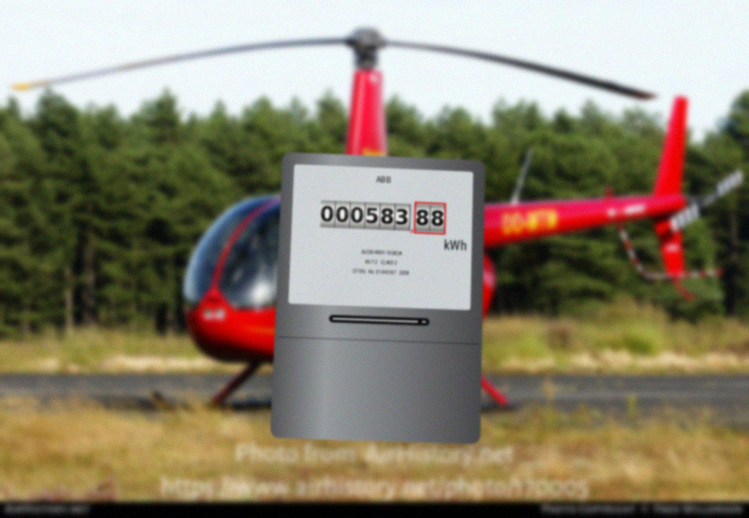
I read 583.88,kWh
